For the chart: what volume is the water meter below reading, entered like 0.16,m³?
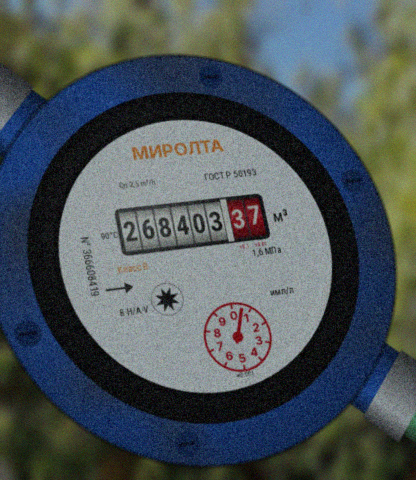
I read 268403.370,m³
